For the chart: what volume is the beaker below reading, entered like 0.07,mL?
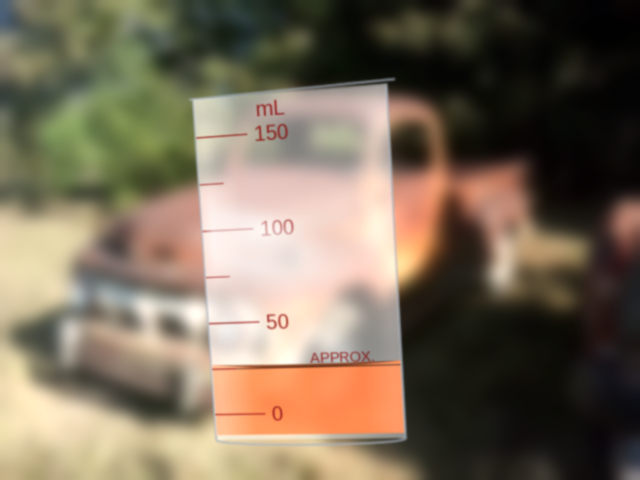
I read 25,mL
